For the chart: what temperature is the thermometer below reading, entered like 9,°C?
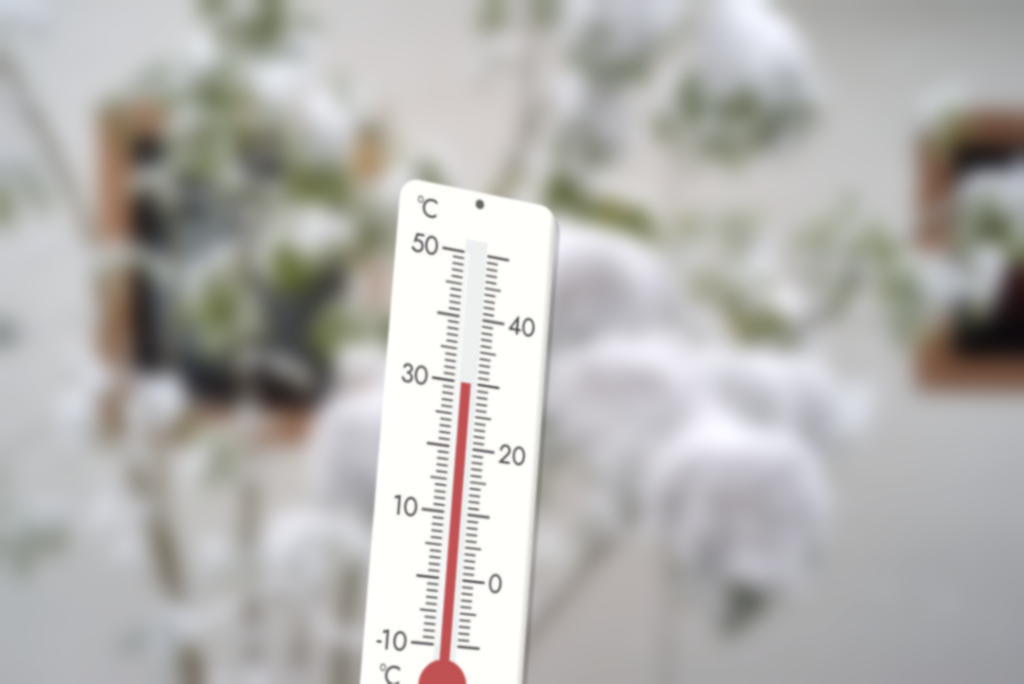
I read 30,°C
